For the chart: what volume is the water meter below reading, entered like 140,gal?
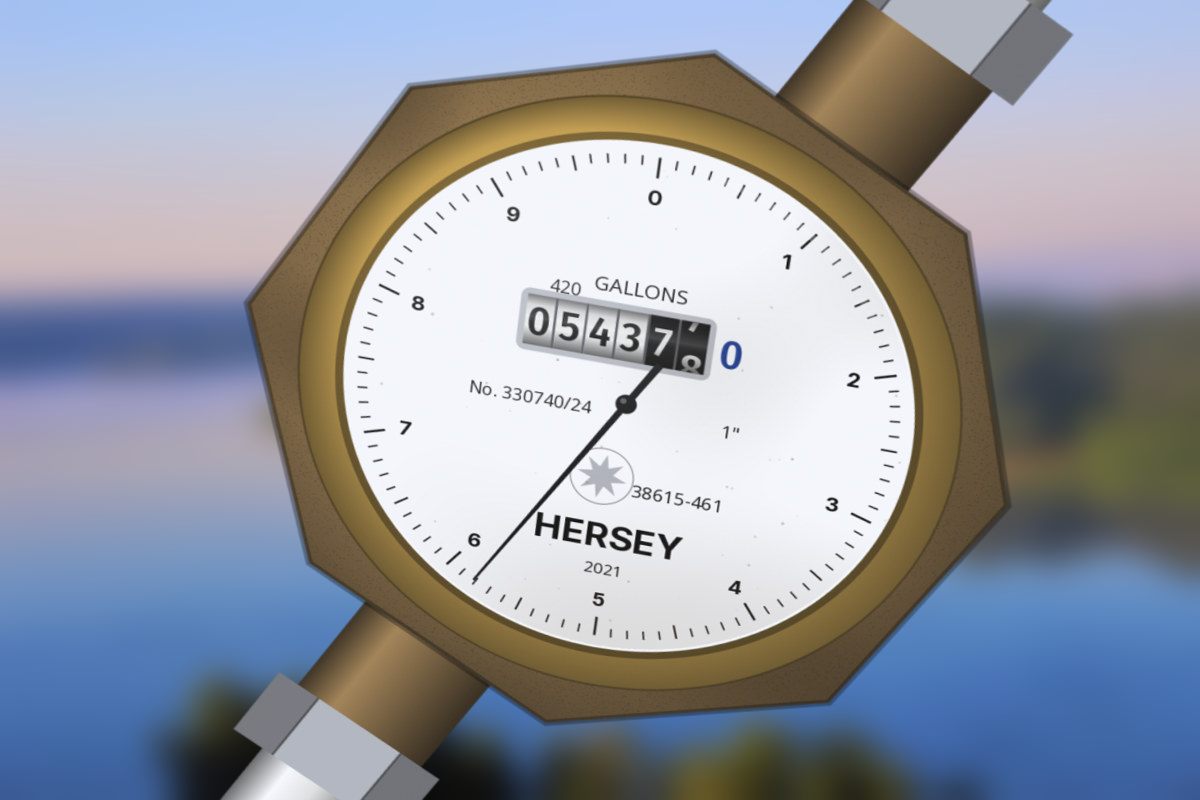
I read 543775.8,gal
